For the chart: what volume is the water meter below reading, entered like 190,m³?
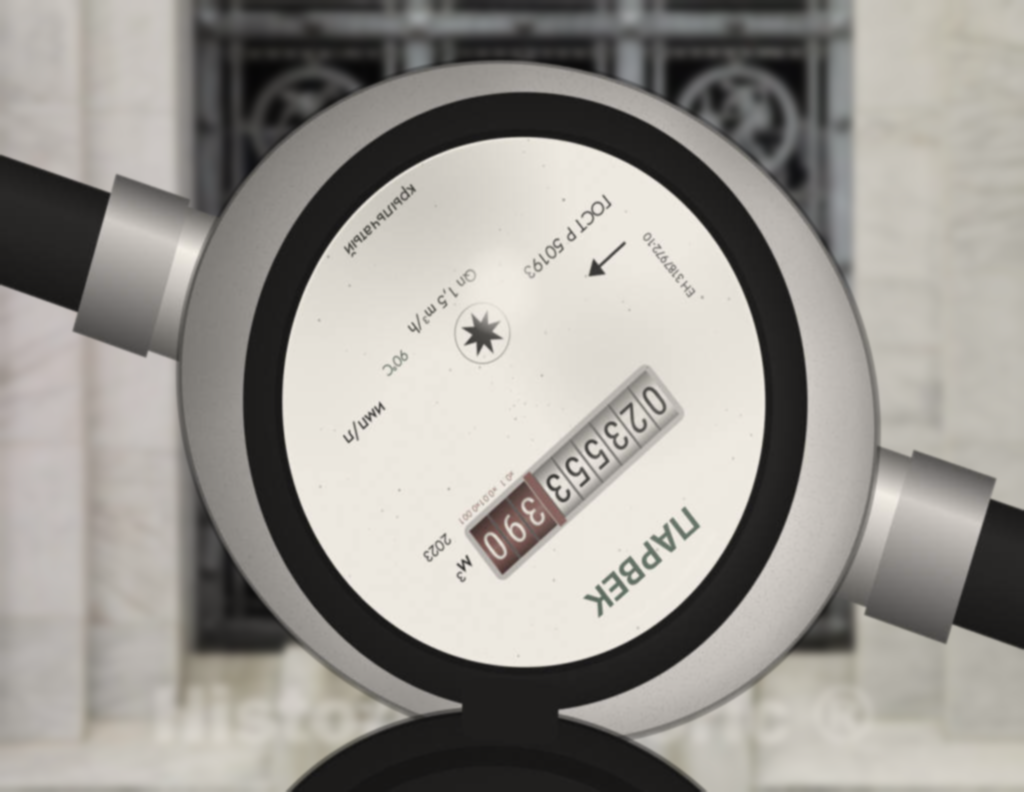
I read 23553.390,m³
